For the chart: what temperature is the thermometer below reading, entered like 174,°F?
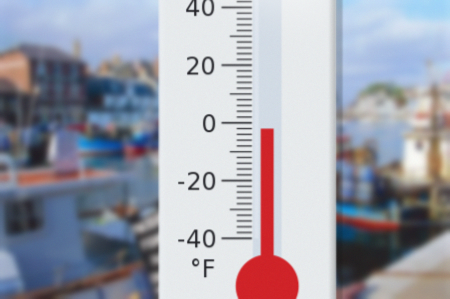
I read -2,°F
